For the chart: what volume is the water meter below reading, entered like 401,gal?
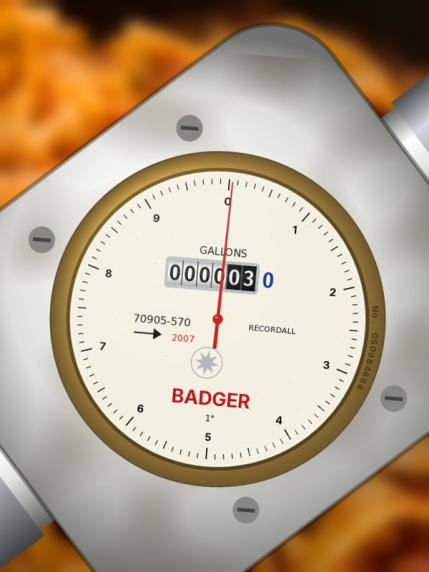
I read 30.0,gal
